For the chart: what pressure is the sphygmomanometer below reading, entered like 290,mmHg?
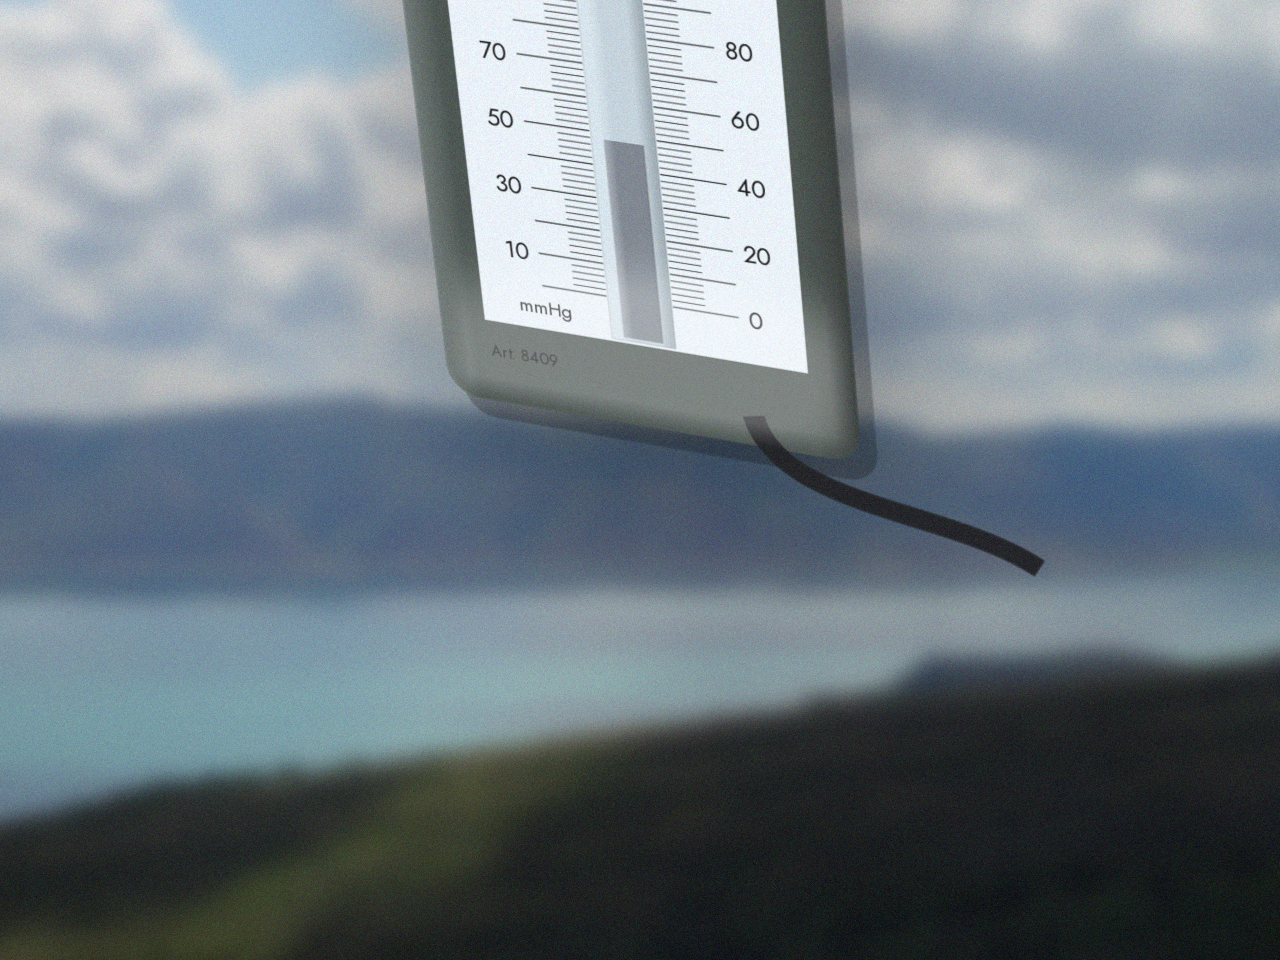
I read 48,mmHg
